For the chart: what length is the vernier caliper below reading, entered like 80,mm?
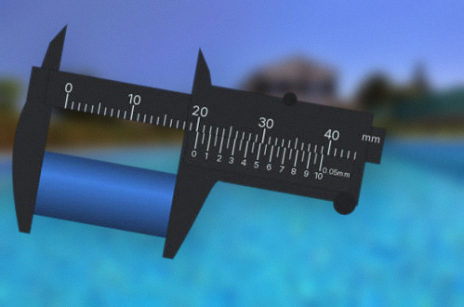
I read 20.2,mm
